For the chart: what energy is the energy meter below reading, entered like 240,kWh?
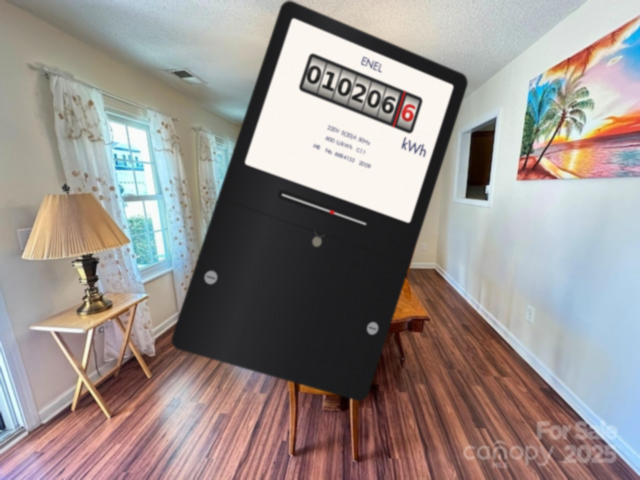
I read 10206.6,kWh
